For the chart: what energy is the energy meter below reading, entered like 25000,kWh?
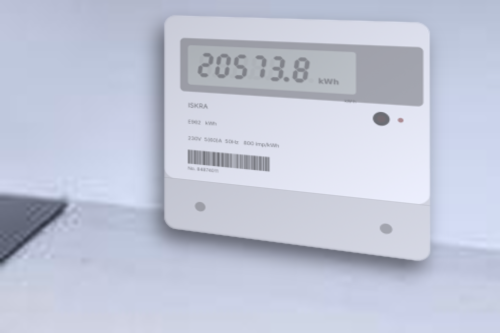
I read 20573.8,kWh
